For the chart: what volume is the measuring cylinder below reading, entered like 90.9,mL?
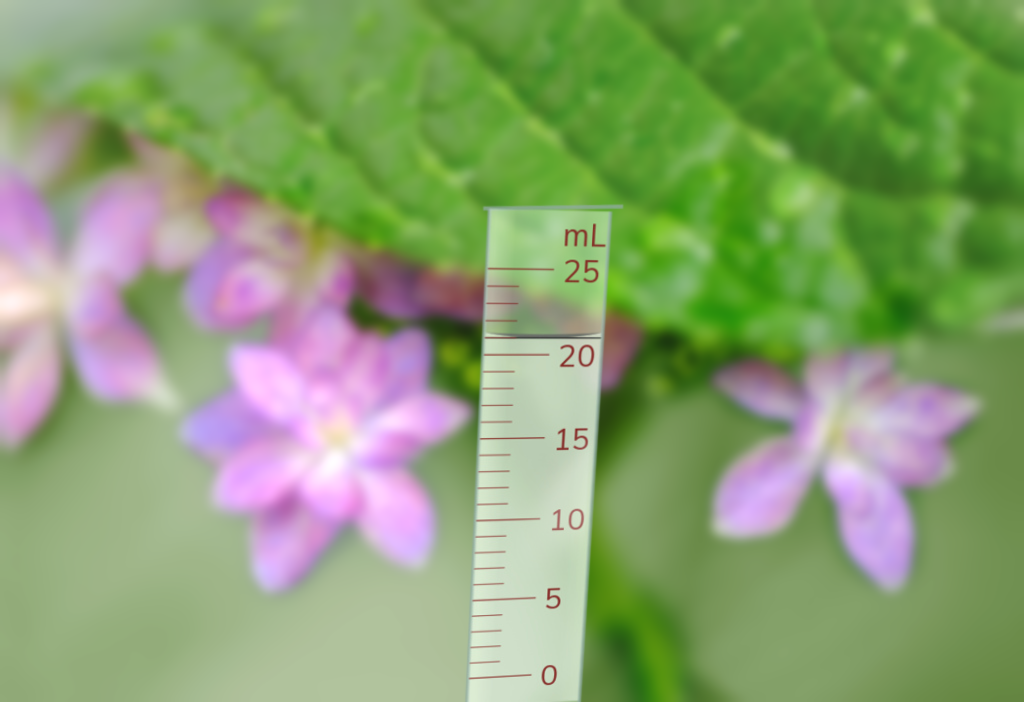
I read 21,mL
